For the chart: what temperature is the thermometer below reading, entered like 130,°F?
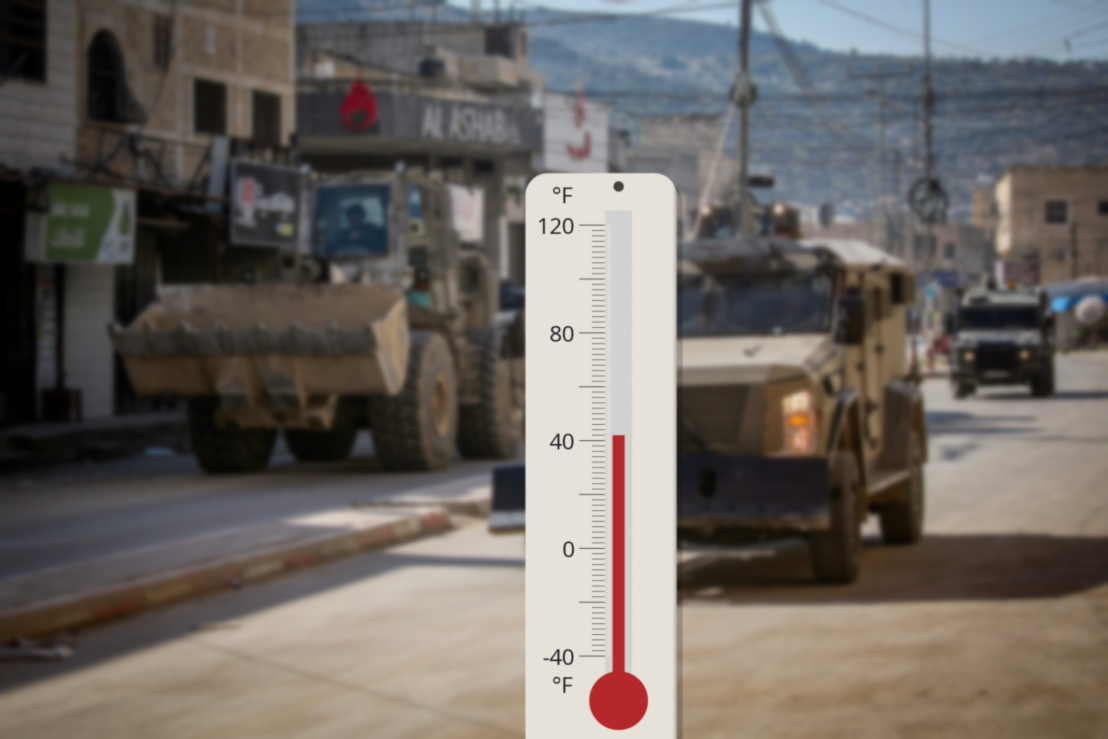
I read 42,°F
